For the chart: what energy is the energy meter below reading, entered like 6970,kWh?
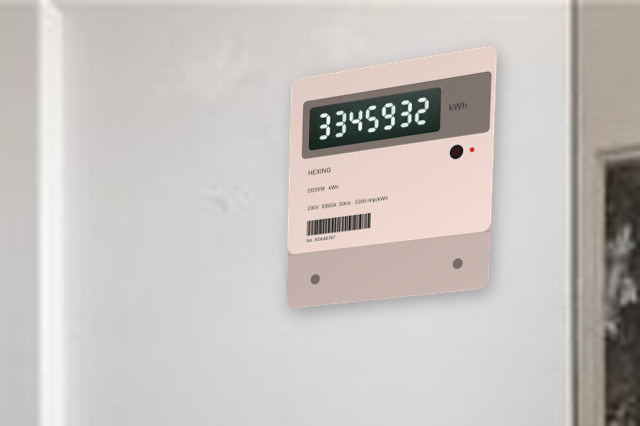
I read 3345932,kWh
